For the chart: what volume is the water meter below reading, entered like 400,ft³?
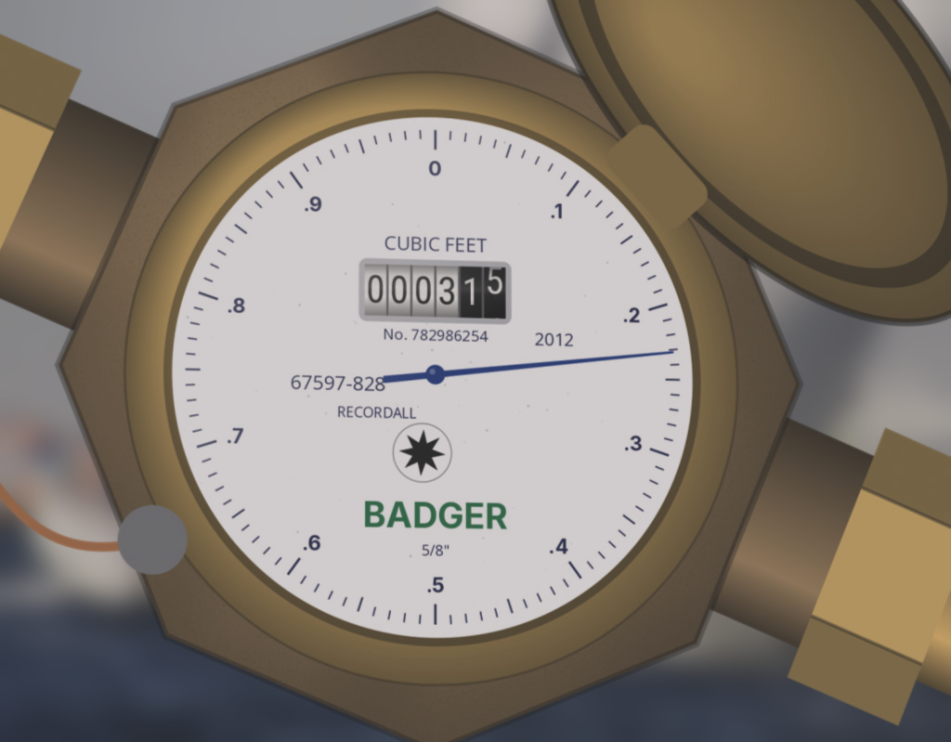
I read 315.23,ft³
